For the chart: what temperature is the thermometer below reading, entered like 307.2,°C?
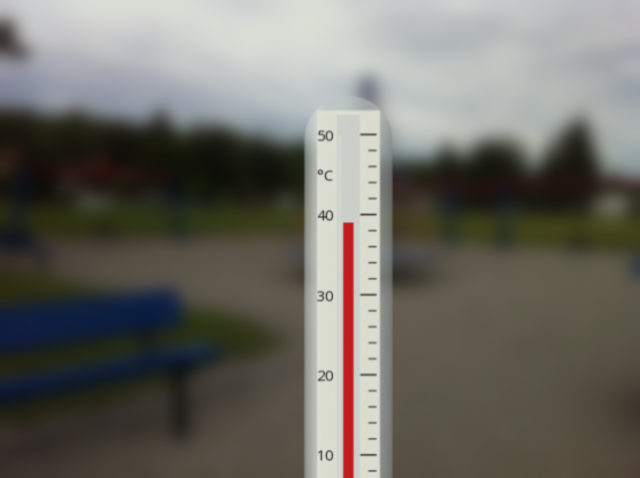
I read 39,°C
